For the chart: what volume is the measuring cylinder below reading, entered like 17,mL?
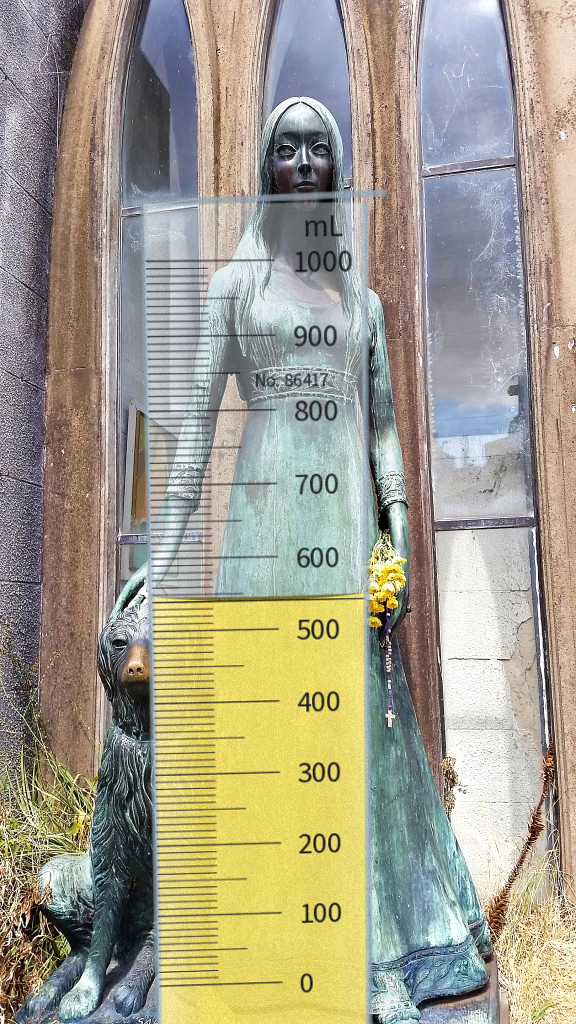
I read 540,mL
